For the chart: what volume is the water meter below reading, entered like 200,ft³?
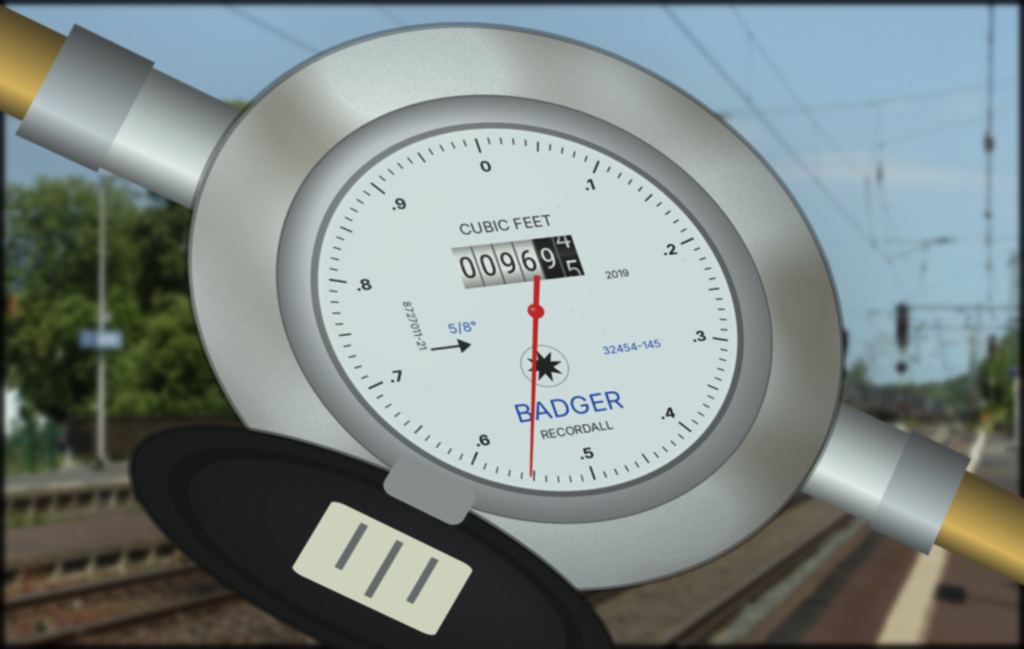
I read 9694.55,ft³
